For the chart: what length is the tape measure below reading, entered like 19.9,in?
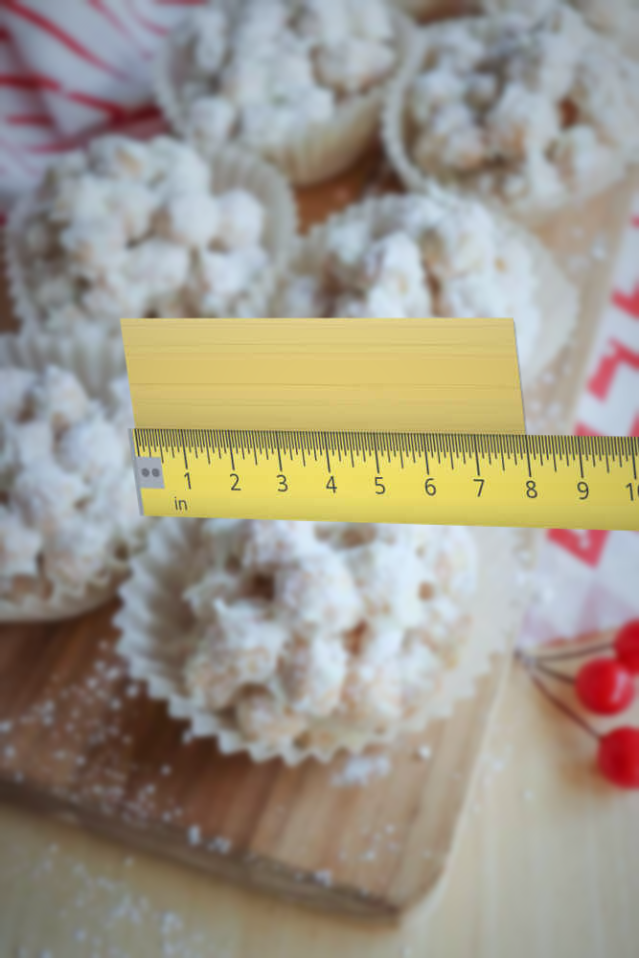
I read 8,in
